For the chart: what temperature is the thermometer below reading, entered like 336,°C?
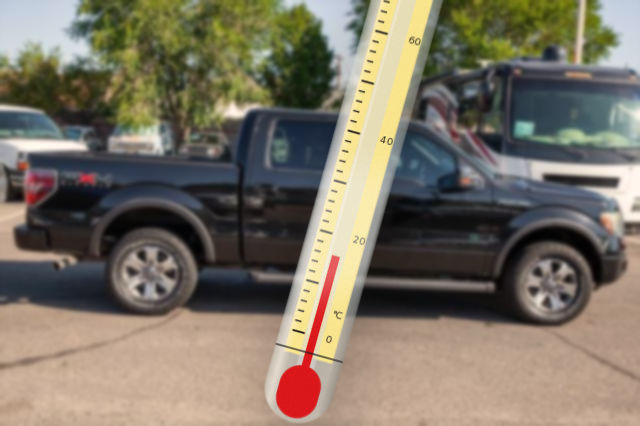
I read 16,°C
